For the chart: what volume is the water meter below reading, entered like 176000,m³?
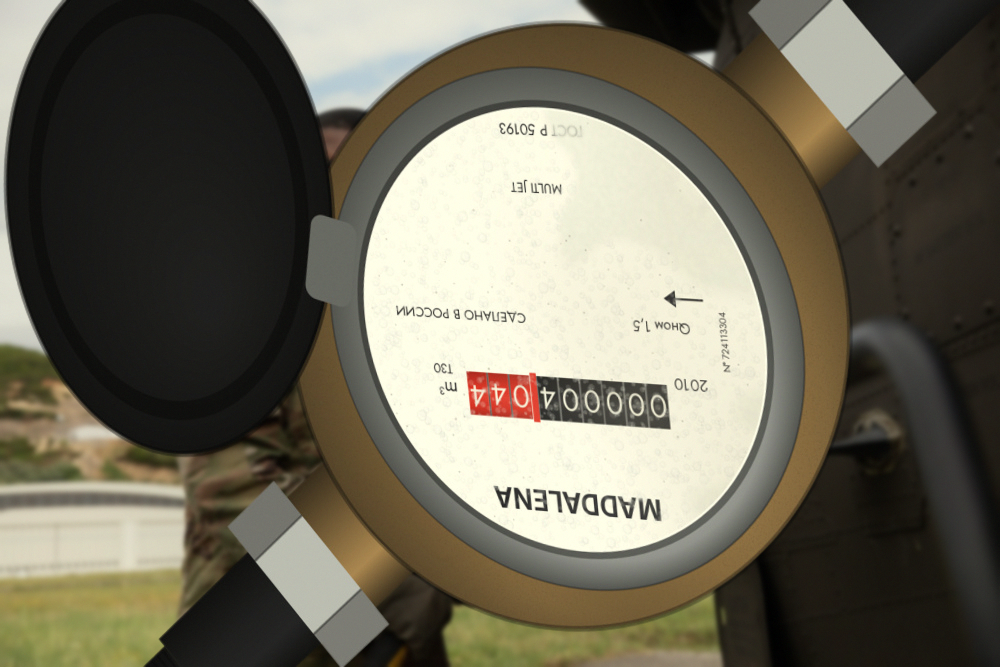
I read 4.044,m³
